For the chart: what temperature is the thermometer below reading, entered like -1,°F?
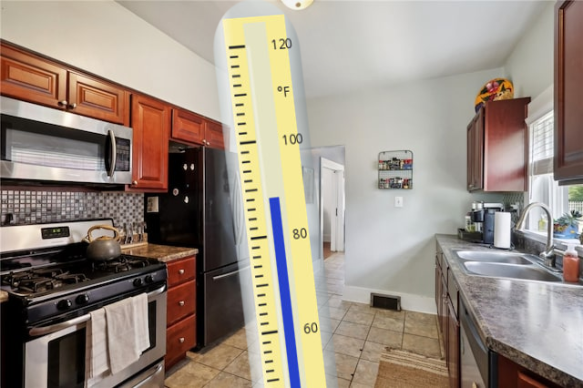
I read 88,°F
